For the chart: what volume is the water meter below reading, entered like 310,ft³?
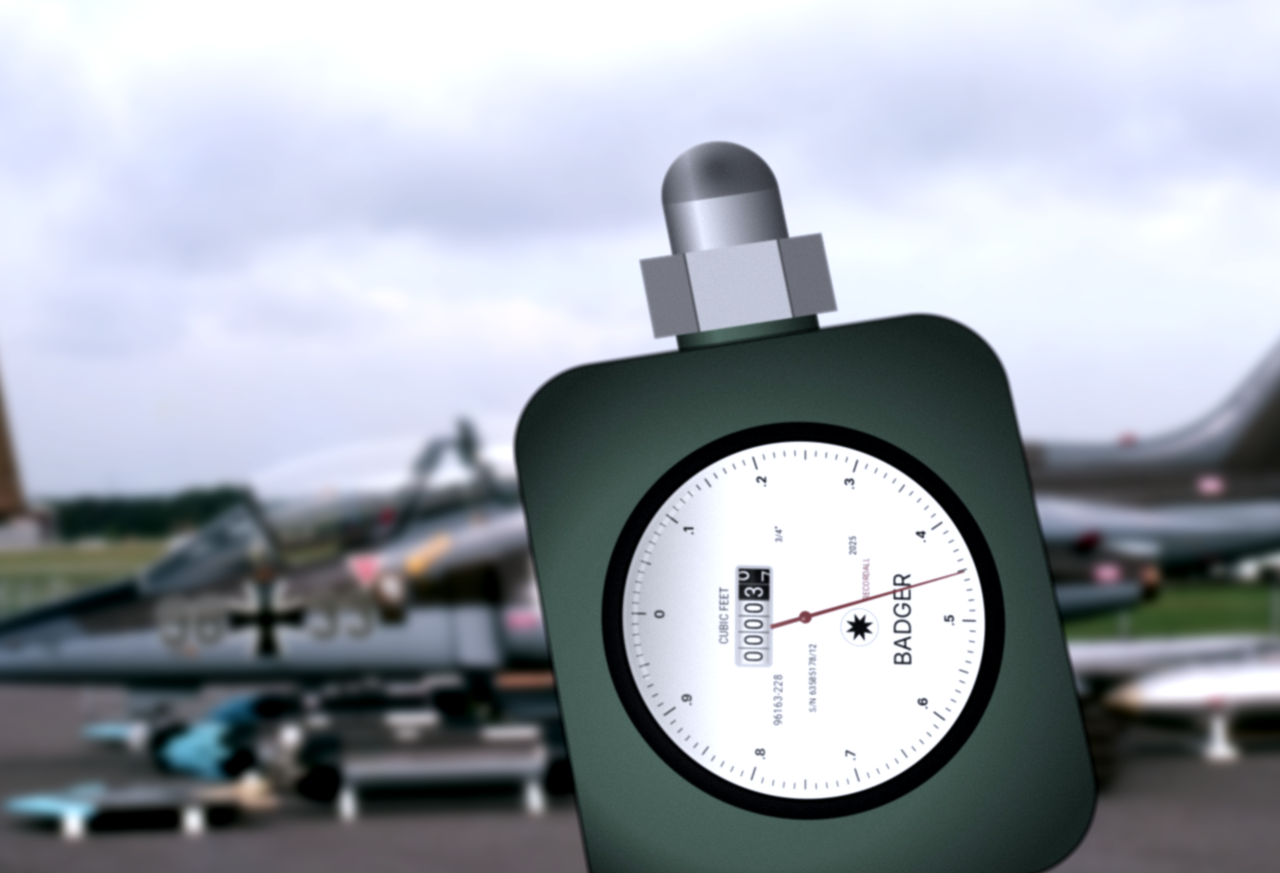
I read 36.45,ft³
